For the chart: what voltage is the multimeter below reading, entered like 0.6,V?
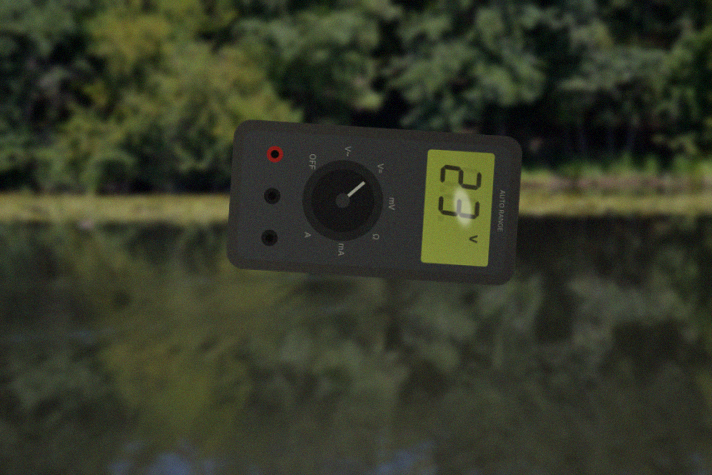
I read 23,V
